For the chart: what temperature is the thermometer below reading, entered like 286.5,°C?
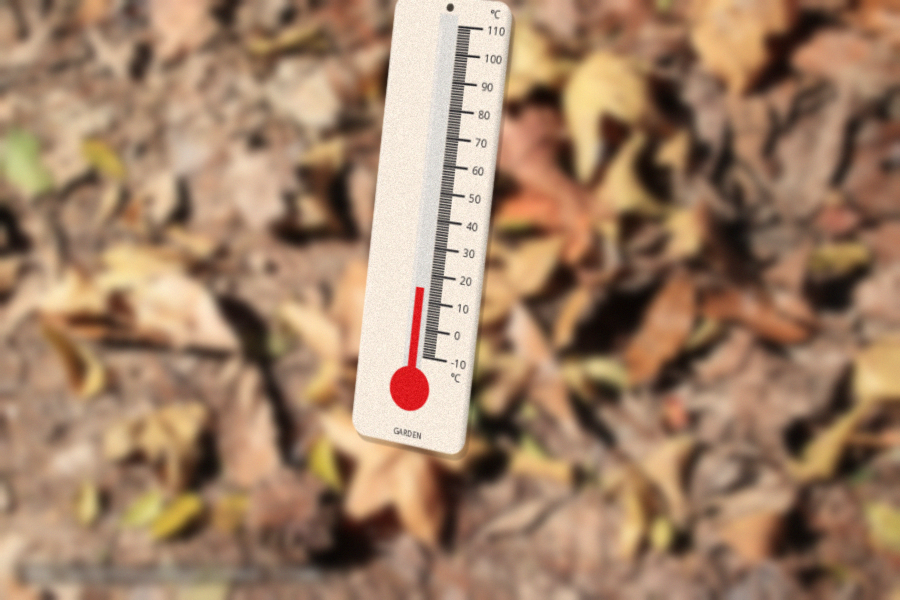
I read 15,°C
